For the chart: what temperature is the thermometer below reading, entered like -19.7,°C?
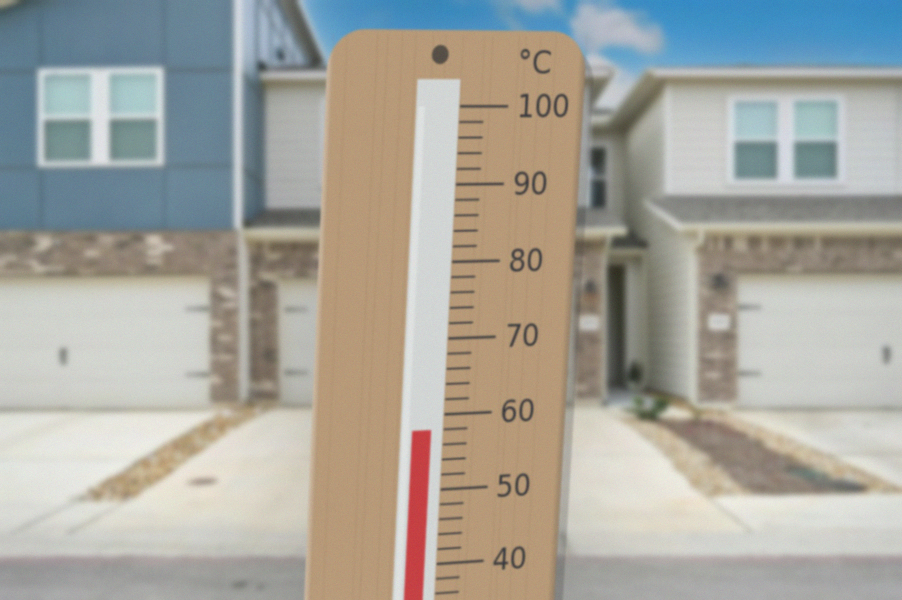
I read 58,°C
